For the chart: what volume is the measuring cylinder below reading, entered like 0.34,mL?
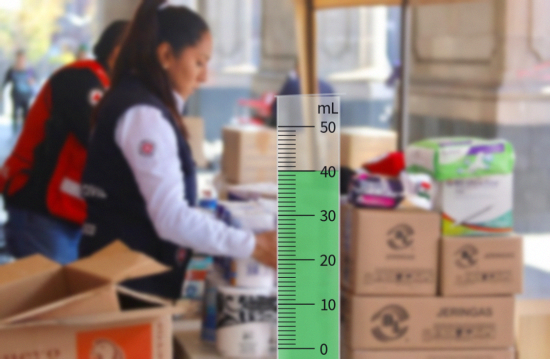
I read 40,mL
